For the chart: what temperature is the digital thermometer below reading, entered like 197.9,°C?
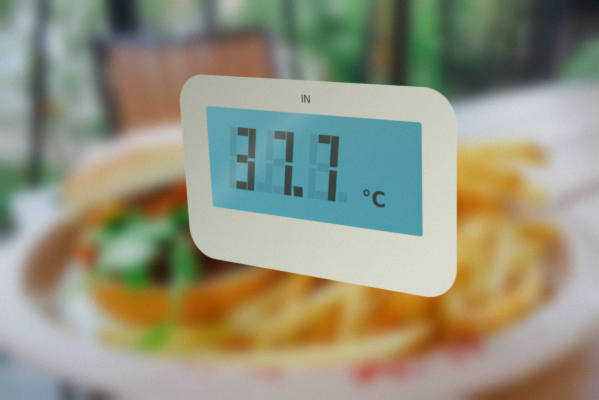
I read 37.7,°C
